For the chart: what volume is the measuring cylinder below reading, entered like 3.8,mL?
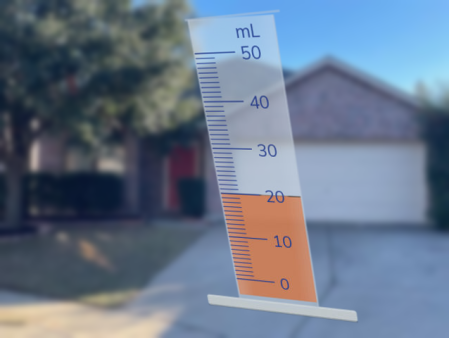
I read 20,mL
